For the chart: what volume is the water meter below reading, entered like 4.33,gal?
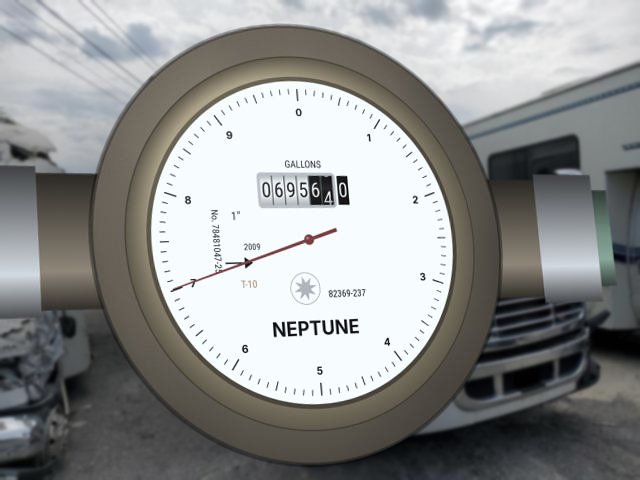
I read 695637.0,gal
